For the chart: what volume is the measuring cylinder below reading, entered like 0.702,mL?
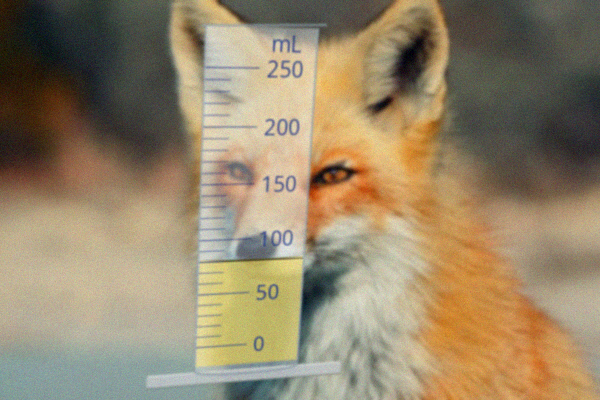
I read 80,mL
